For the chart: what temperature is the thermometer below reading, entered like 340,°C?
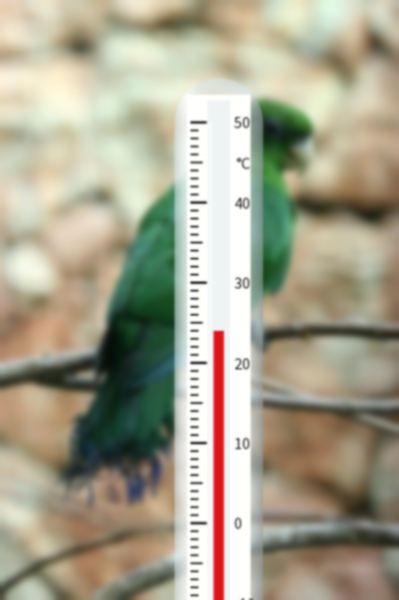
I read 24,°C
